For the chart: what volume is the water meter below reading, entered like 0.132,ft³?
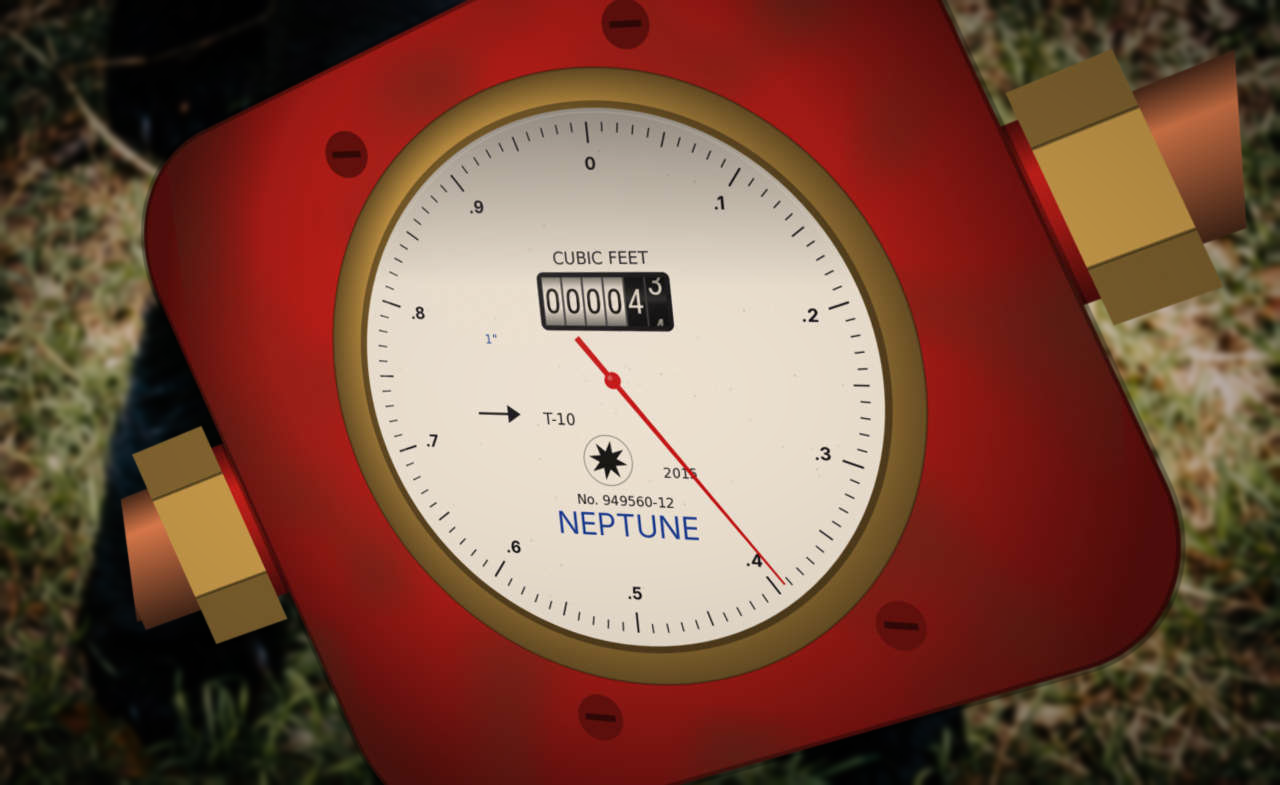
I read 43.39,ft³
